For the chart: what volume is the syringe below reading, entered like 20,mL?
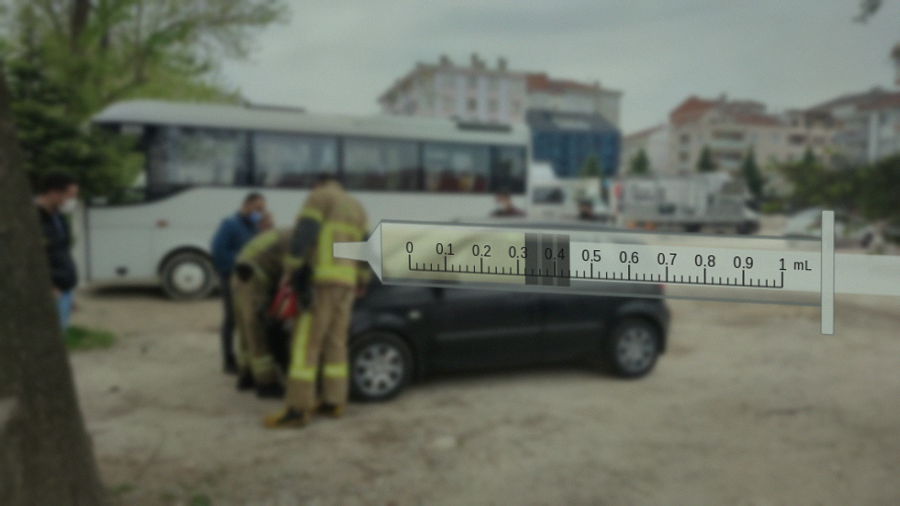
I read 0.32,mL
